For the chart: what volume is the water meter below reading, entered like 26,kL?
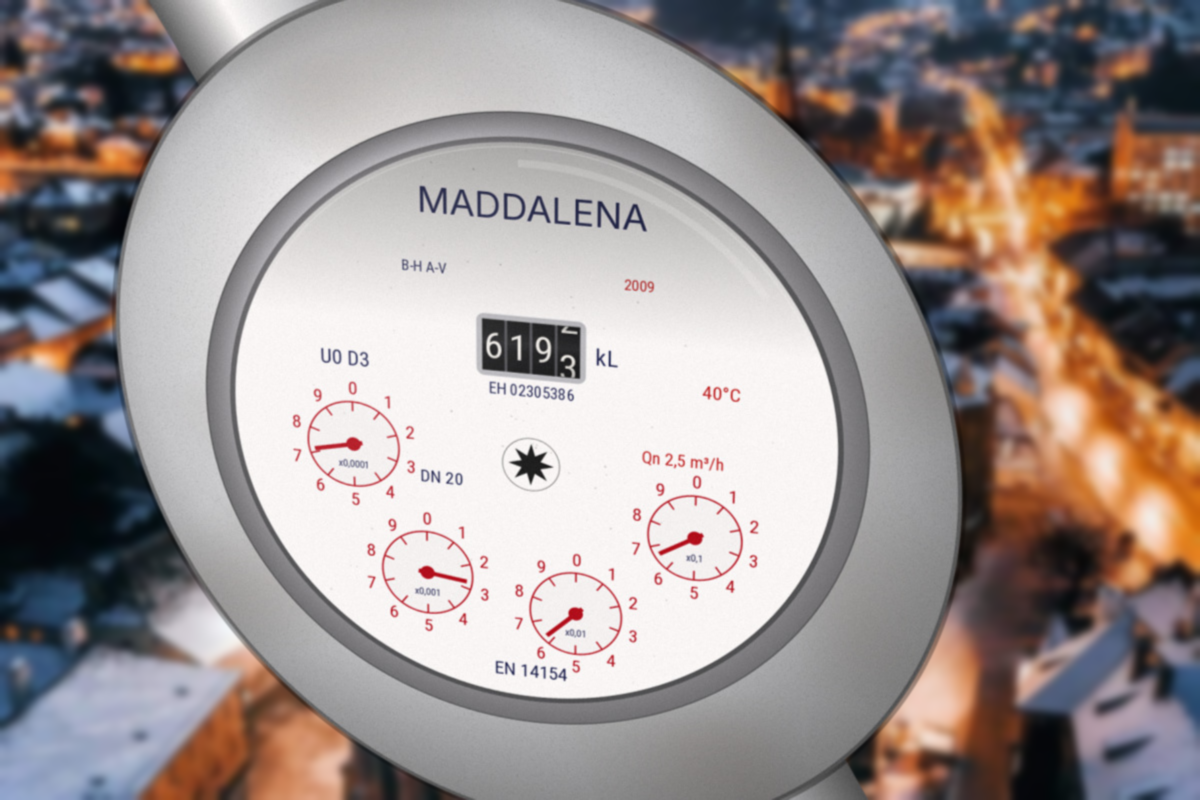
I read 6192.6627,kL
